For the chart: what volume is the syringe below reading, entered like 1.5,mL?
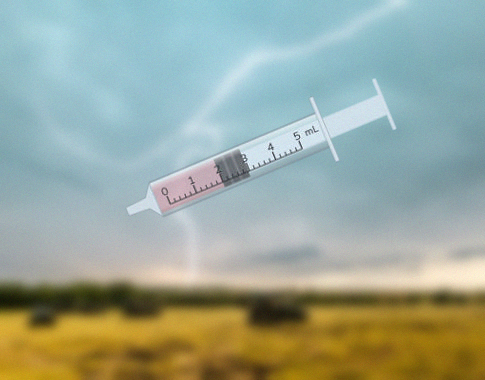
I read 2,mL
